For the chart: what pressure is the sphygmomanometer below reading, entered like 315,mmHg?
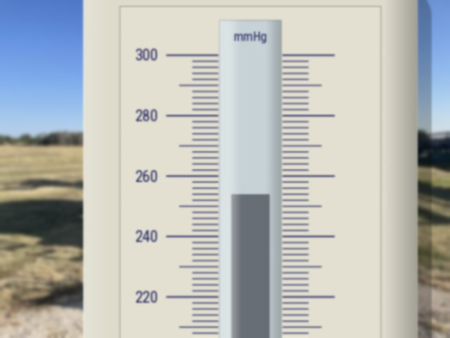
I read 254,mmHg
